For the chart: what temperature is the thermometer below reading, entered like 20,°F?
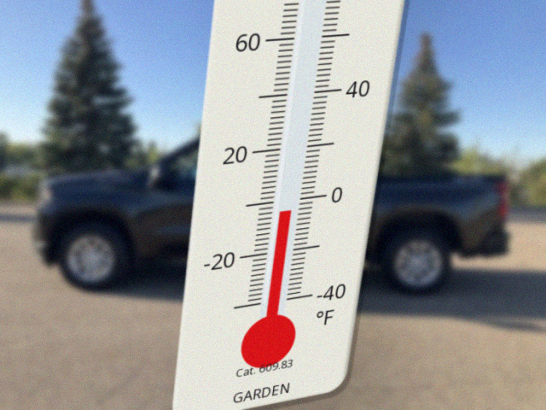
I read -4,°F
